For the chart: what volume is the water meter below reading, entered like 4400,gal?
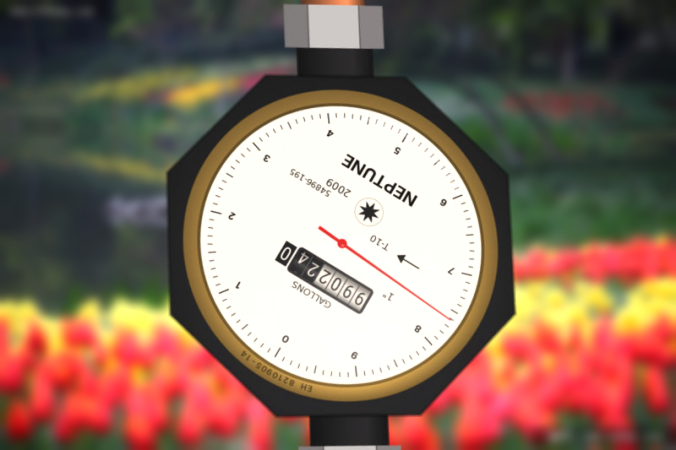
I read 9902237.6,gal
